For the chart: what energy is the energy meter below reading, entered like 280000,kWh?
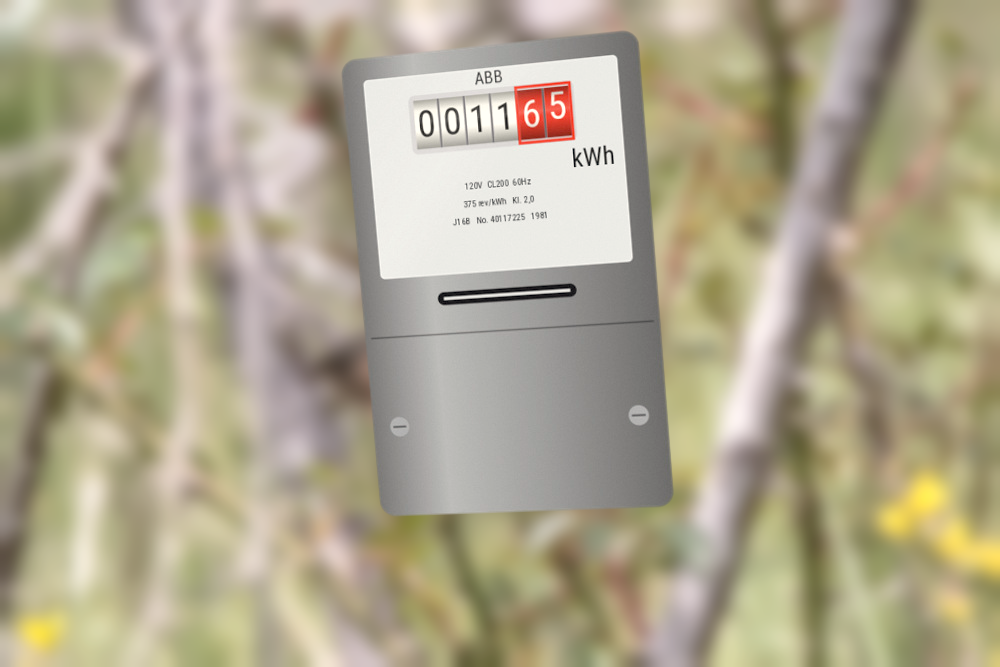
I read 11.65,kWh
